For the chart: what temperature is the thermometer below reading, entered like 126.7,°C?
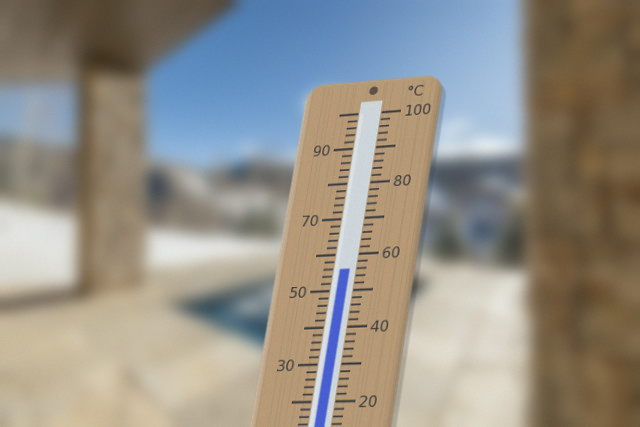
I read 56,°C
